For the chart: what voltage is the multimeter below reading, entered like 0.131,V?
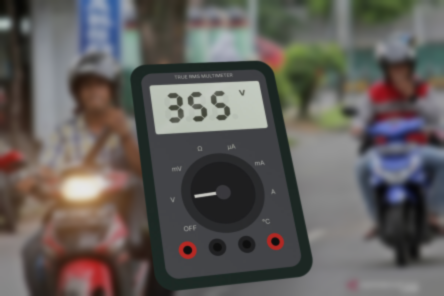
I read 355,V
